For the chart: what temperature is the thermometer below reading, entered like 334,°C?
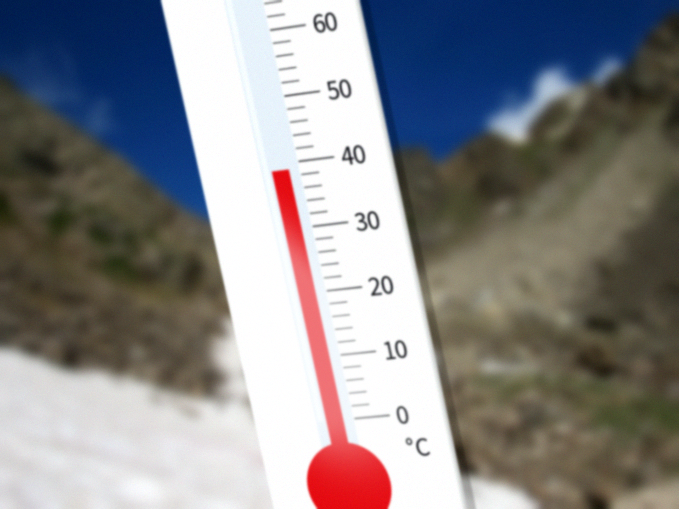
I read 39,°C
